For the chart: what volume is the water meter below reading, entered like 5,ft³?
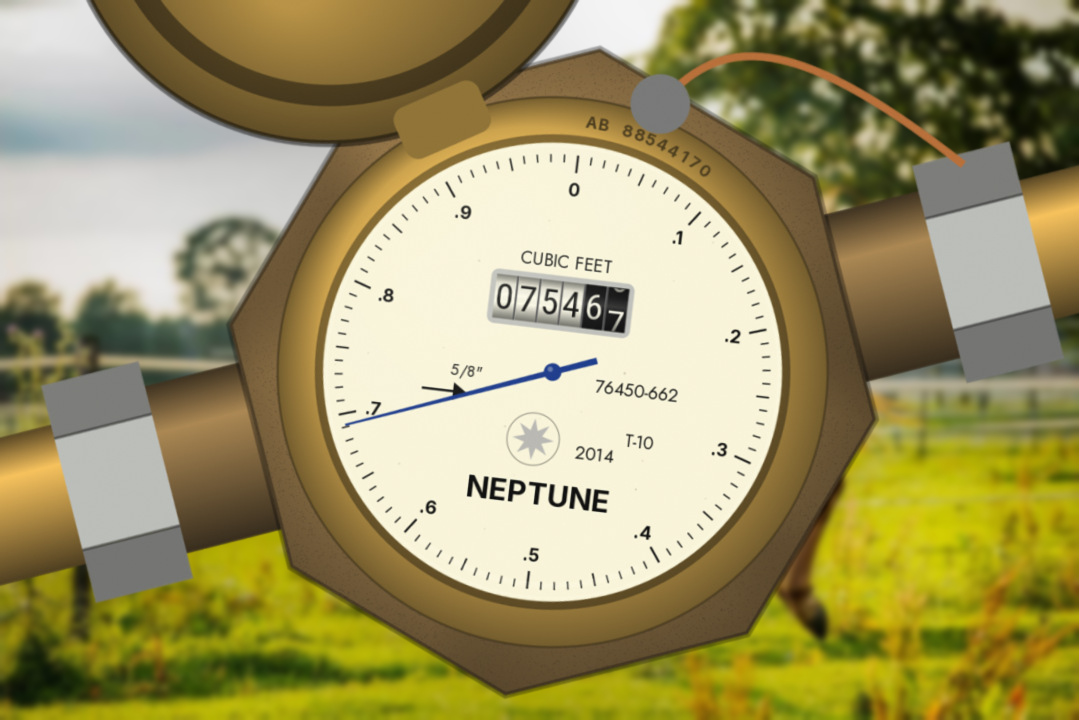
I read 75466.69,ft³
